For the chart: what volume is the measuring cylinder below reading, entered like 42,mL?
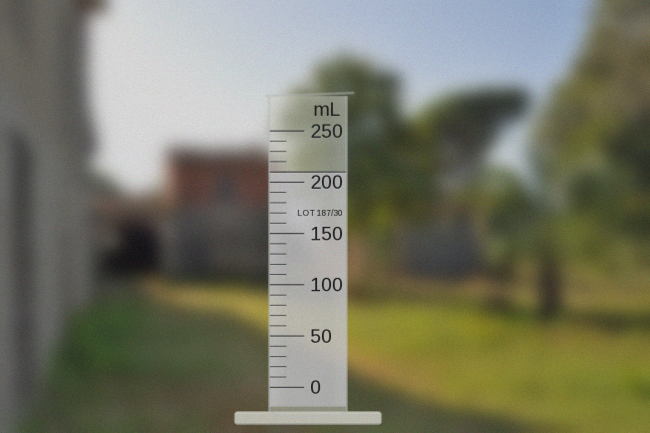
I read 210,mL
